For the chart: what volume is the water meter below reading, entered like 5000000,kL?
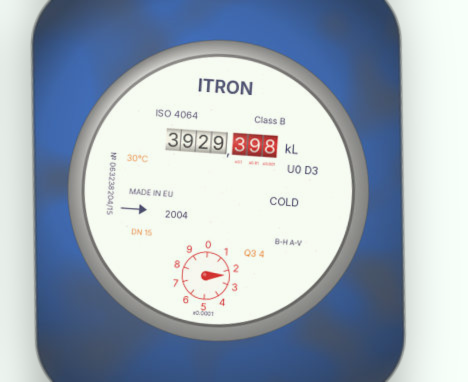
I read 3929.3982,kL
